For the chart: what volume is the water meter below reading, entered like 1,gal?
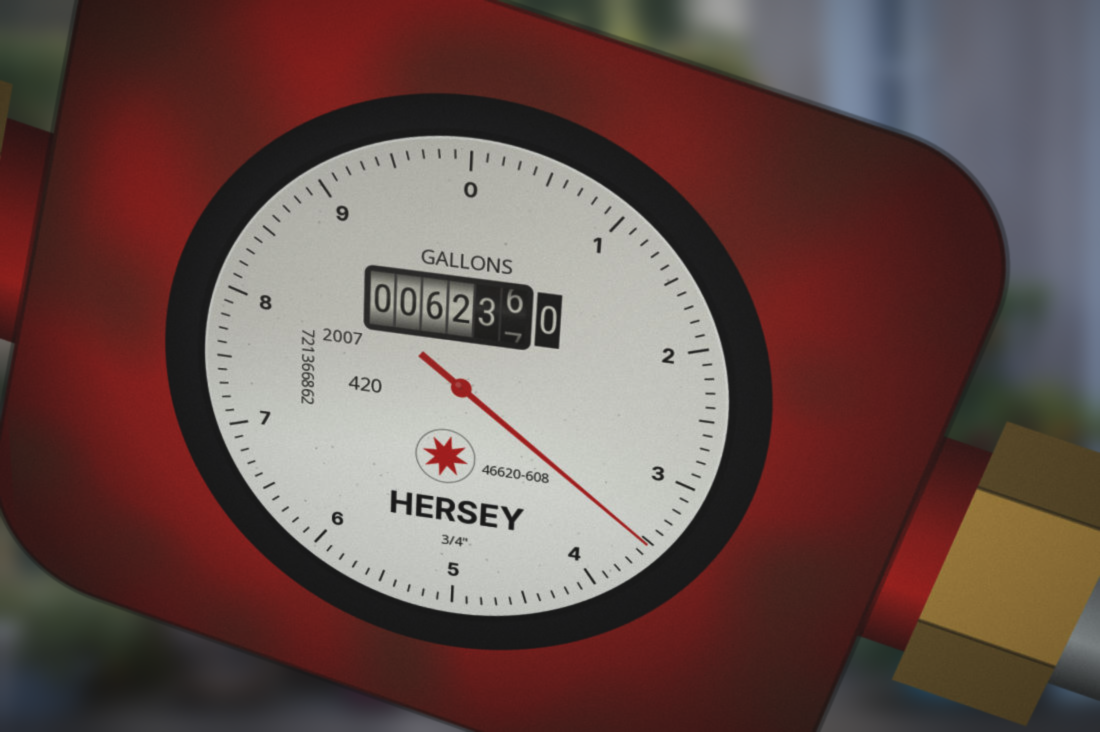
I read 62363.5,gal
